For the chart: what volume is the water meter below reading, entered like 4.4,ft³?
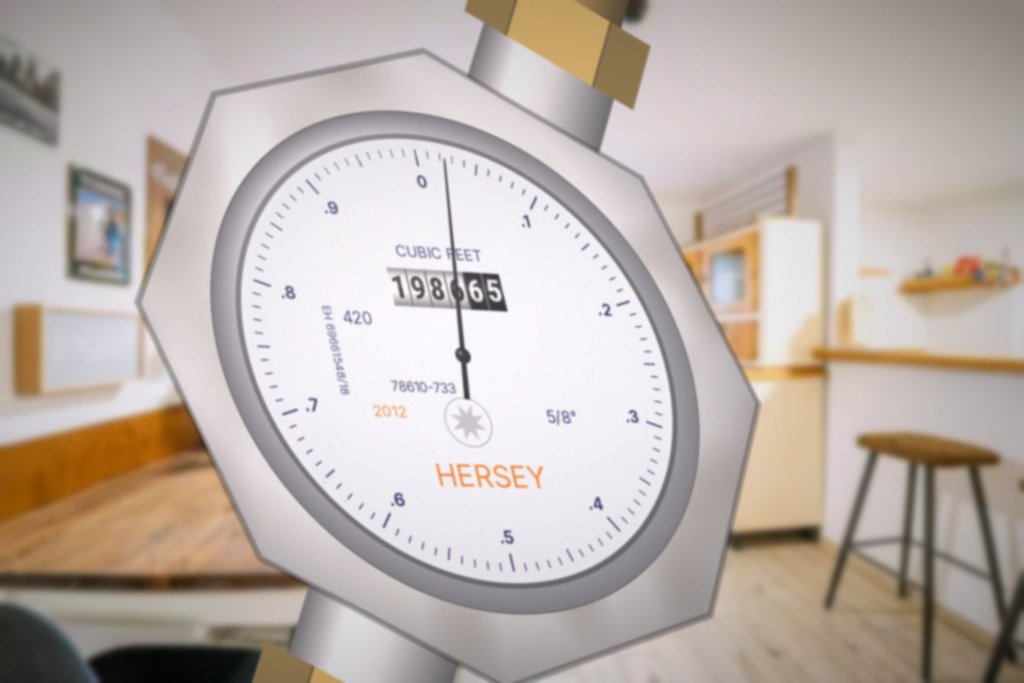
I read 198665.02,ft³
